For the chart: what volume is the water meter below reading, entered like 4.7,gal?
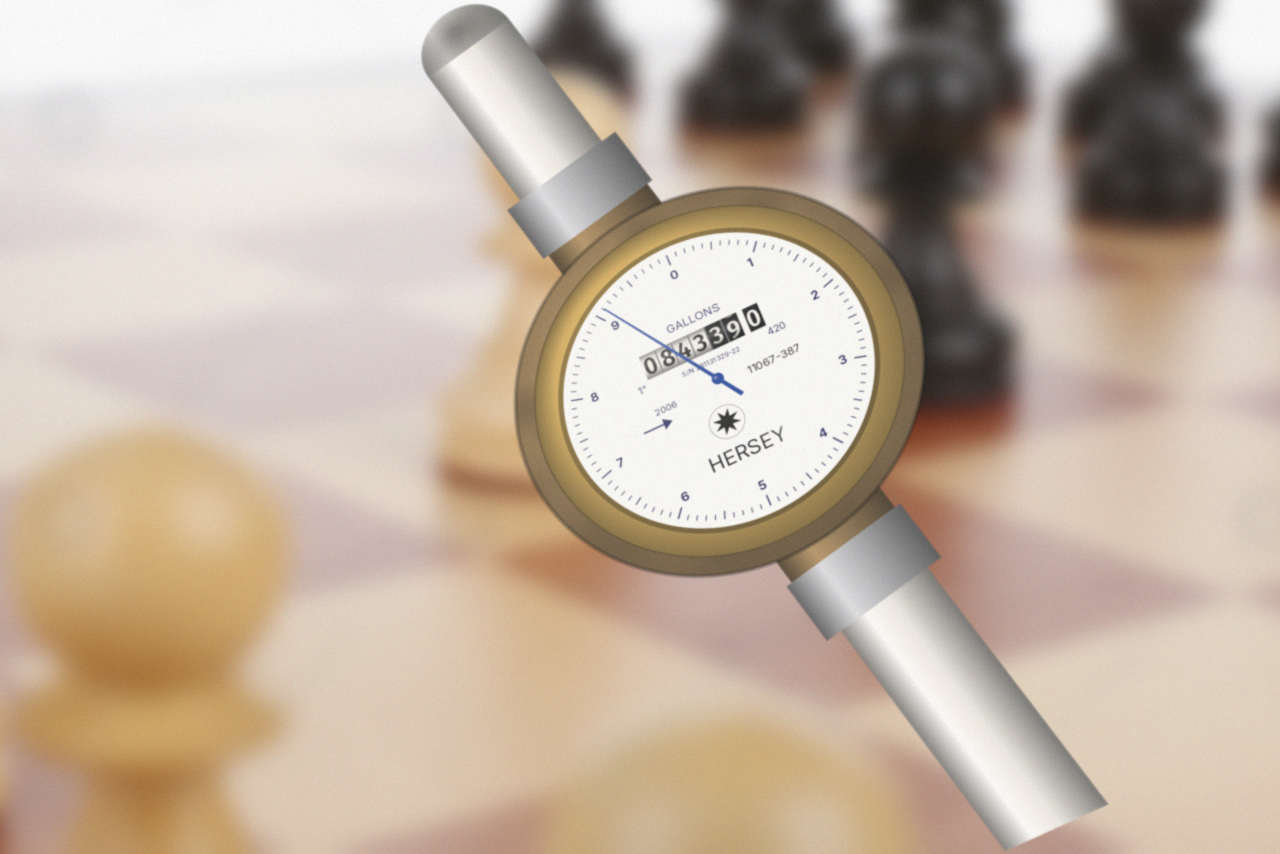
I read 843389.1,gal
